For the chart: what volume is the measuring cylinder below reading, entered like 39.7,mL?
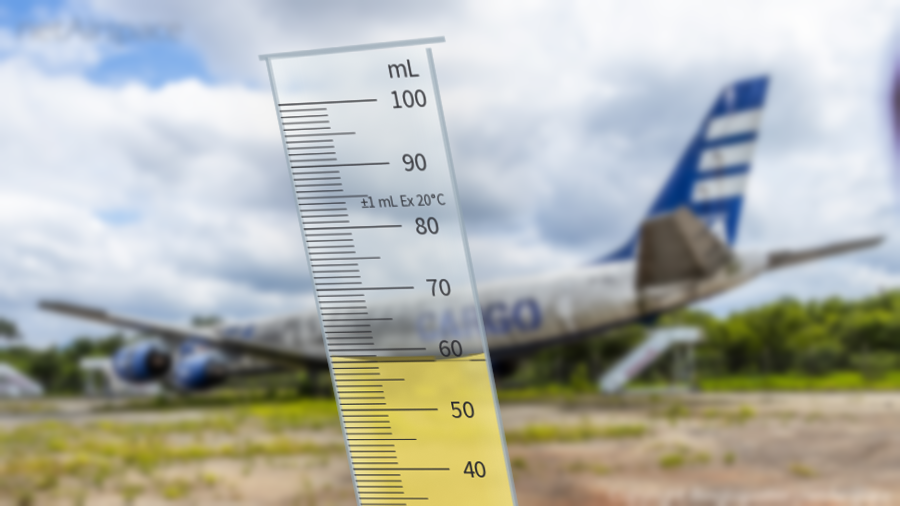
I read 58,mL
